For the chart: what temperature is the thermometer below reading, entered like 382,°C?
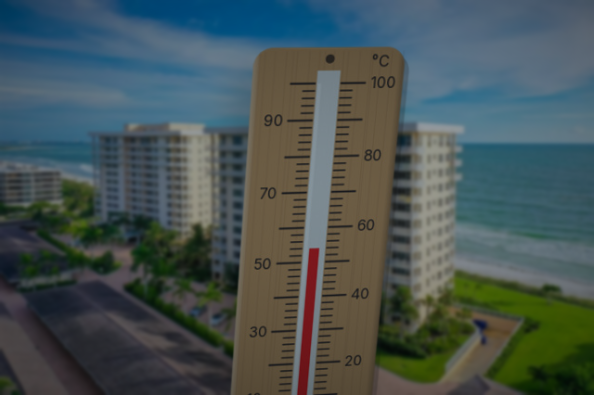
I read 54,°C
